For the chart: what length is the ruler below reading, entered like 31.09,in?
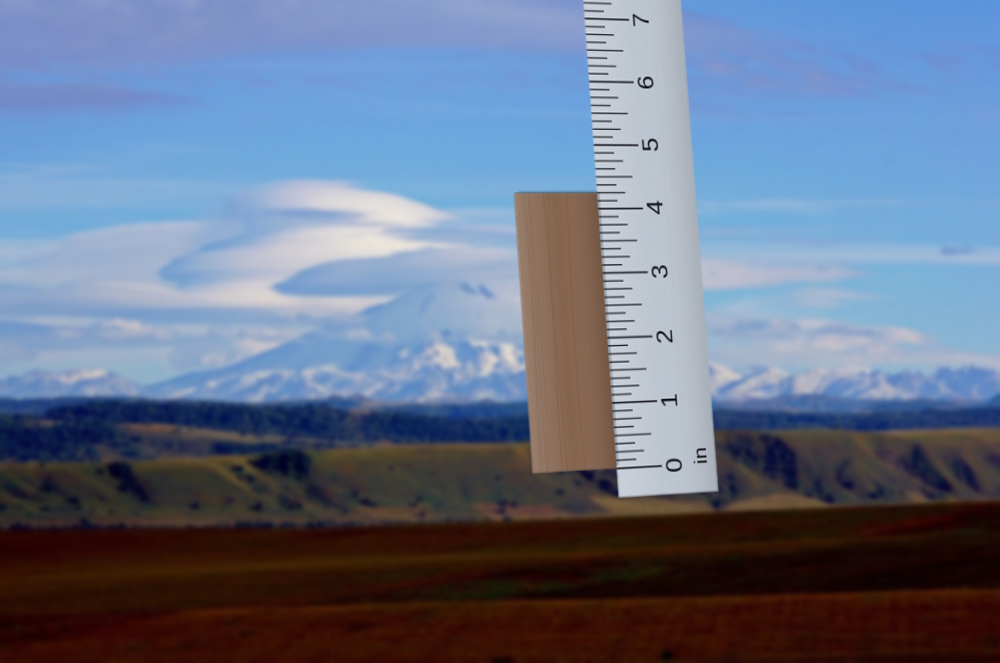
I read 4.25,in
